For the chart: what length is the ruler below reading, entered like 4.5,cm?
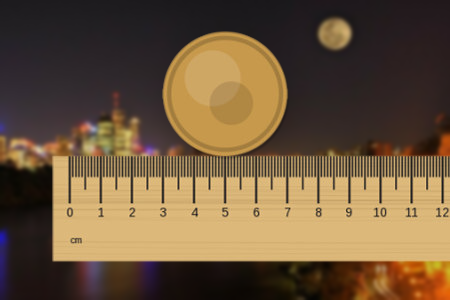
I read 4,cm
